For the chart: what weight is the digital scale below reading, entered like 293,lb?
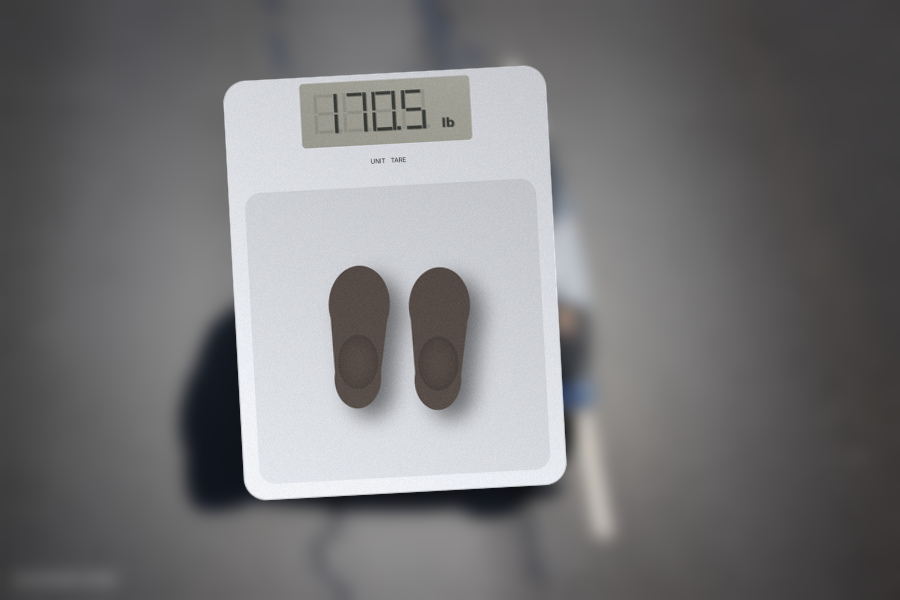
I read 170.5,lb
